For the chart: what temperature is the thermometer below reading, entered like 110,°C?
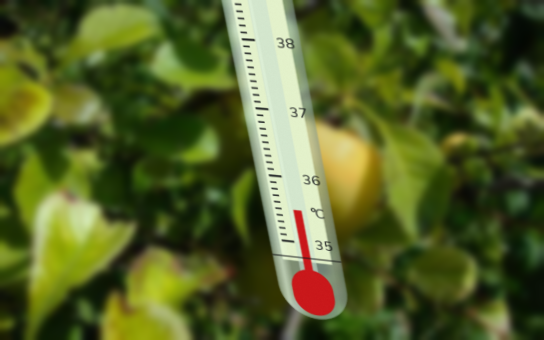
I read 35.5,°C
